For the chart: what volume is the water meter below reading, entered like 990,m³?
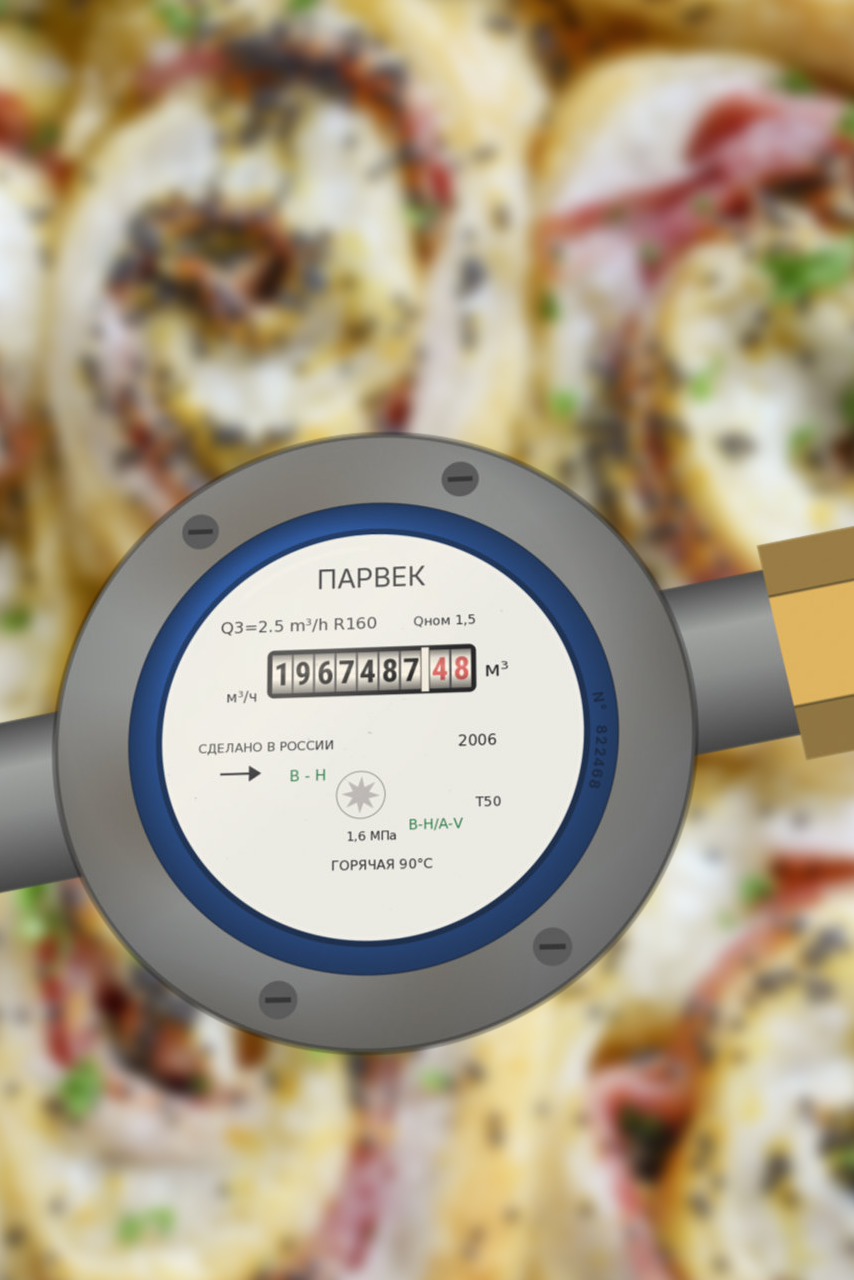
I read 1967487.48,m³
